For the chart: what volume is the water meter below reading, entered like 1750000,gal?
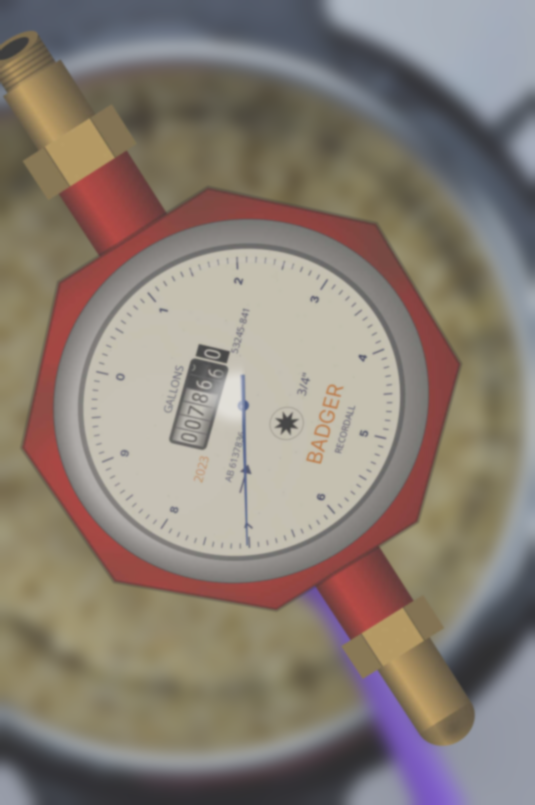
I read 78657.0,gal
